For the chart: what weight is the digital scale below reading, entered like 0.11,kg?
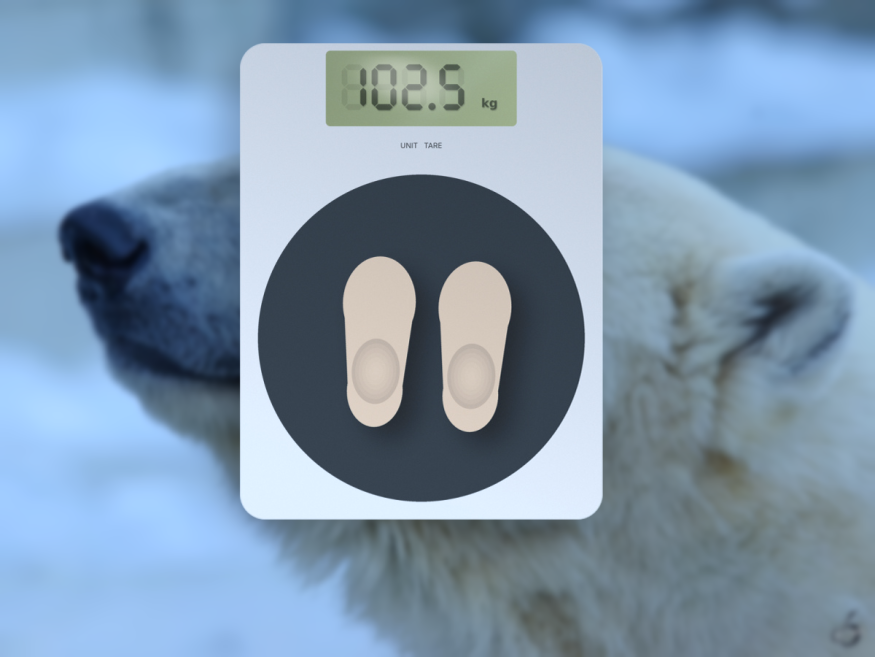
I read 102.5,kg
